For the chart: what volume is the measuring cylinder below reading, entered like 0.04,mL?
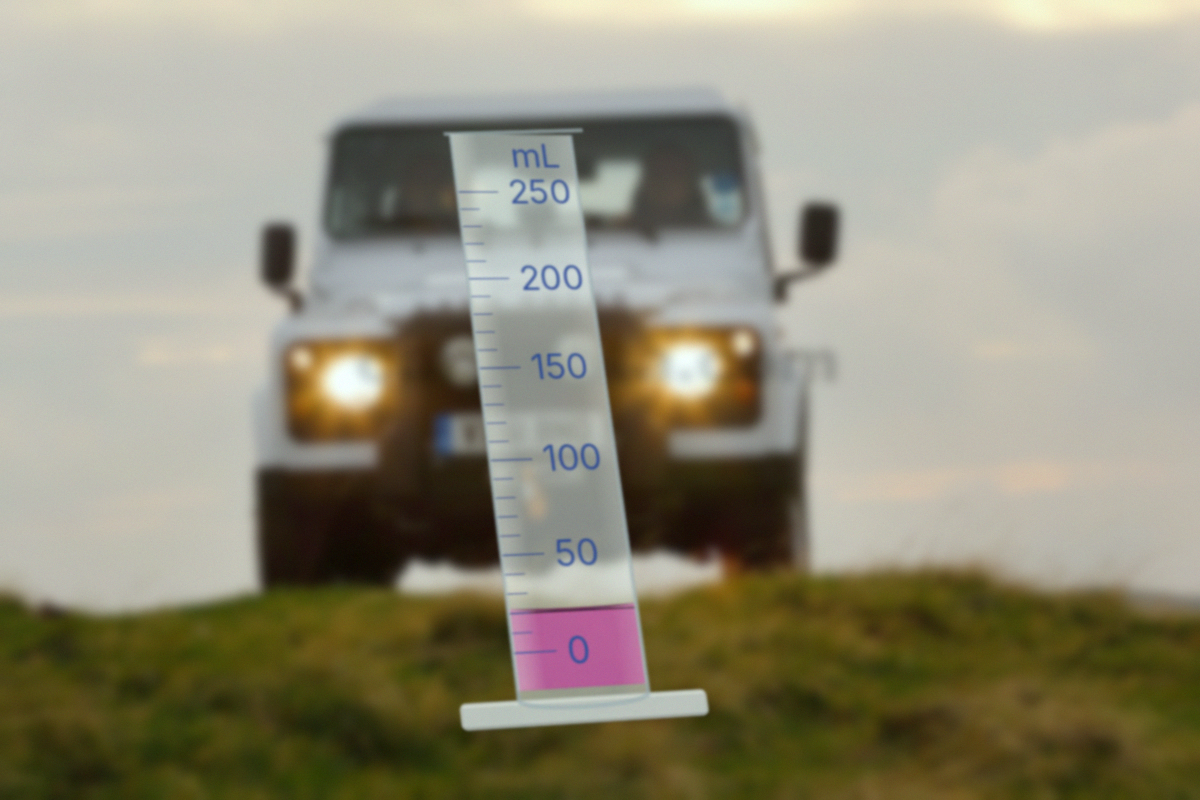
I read 20,mL
